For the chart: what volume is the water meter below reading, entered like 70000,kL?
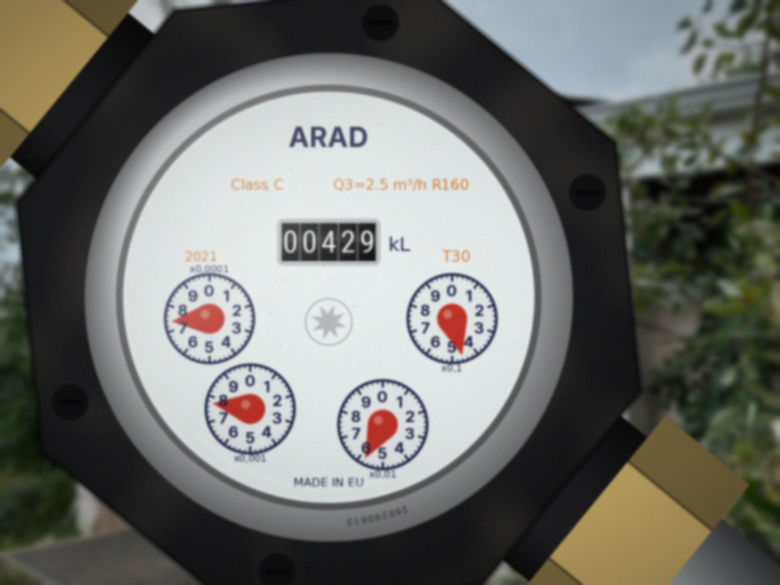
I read 429.4577,kL
